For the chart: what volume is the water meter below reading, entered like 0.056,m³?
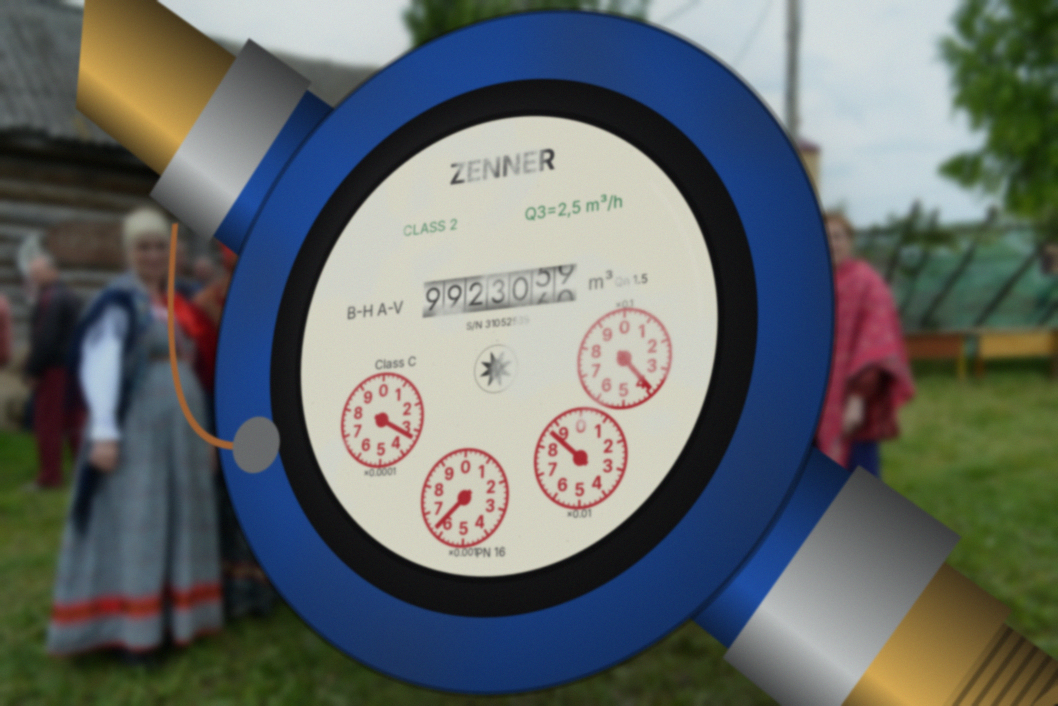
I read 9923059.3863,m³
